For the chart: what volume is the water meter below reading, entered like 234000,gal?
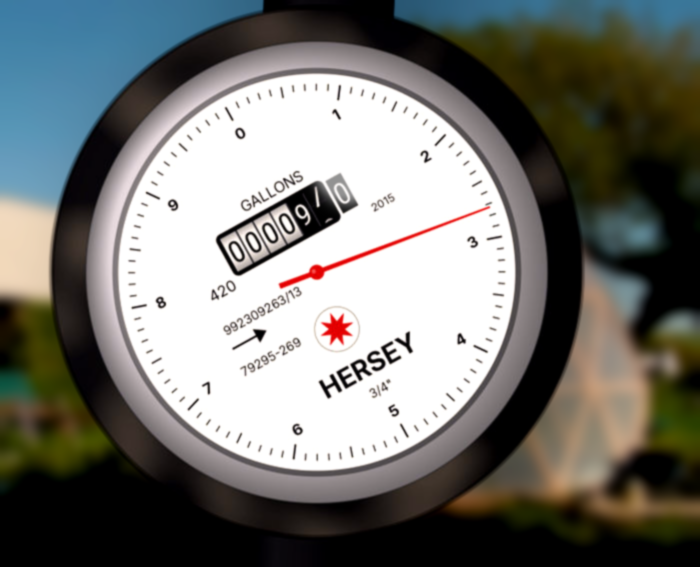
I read 972.7,gal
